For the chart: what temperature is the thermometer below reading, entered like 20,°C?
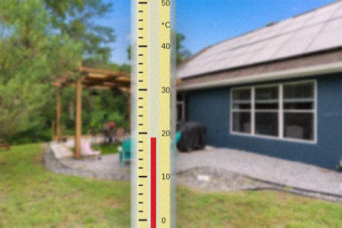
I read 19,°C
